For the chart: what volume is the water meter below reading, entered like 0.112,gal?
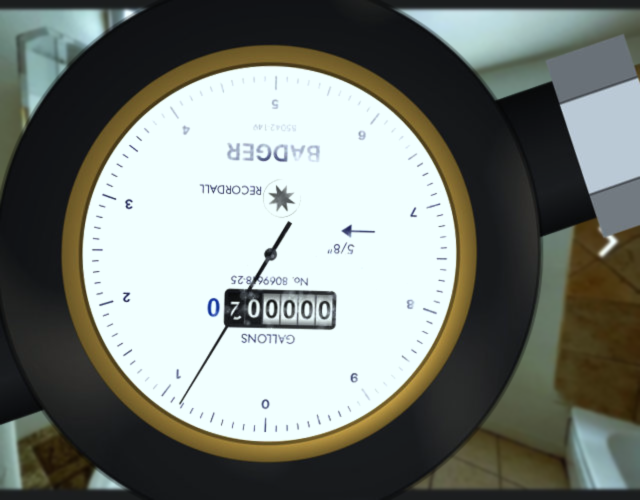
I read 20.8,gal
